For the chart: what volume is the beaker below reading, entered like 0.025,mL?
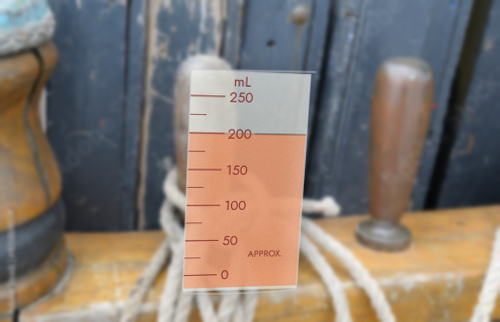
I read 200,mL
